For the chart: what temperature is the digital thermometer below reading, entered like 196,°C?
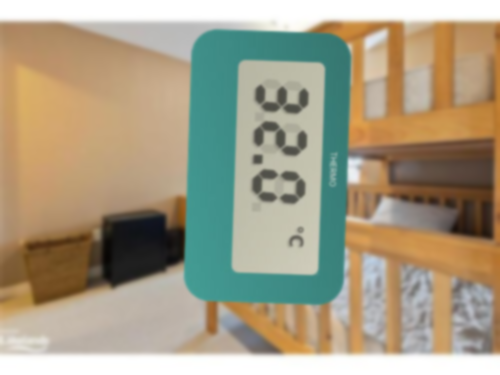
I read 32.0,°C
